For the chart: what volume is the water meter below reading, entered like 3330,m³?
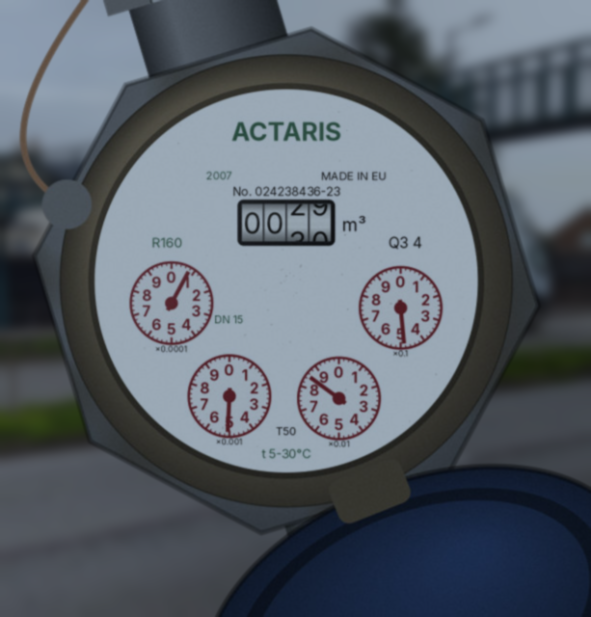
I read 29.4850,m³
